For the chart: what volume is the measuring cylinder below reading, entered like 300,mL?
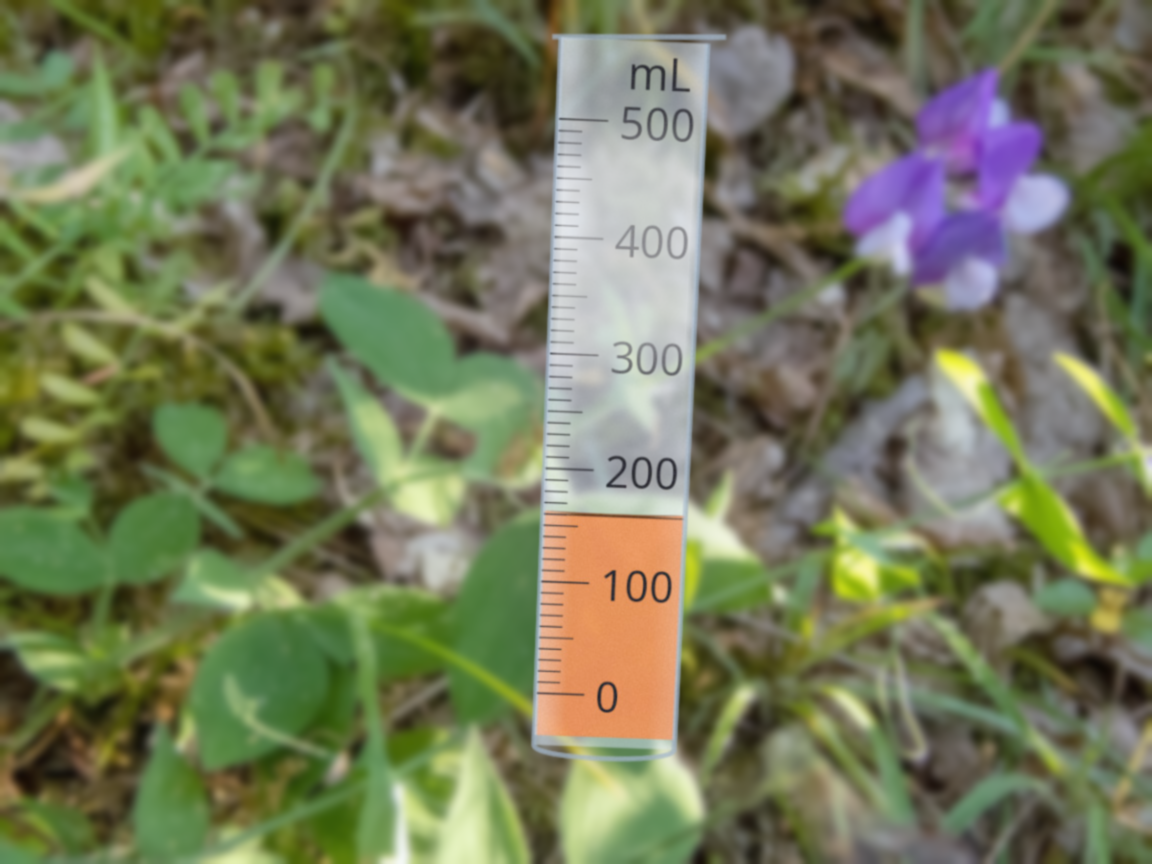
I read 160,mL
